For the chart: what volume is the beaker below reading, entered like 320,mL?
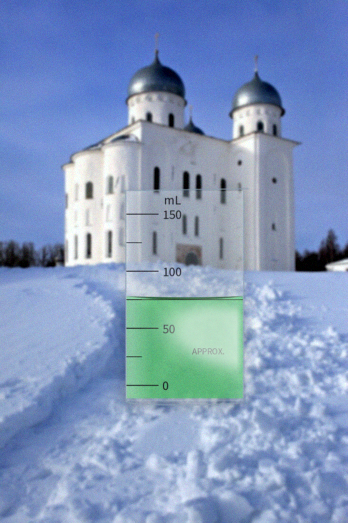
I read 75,mL
